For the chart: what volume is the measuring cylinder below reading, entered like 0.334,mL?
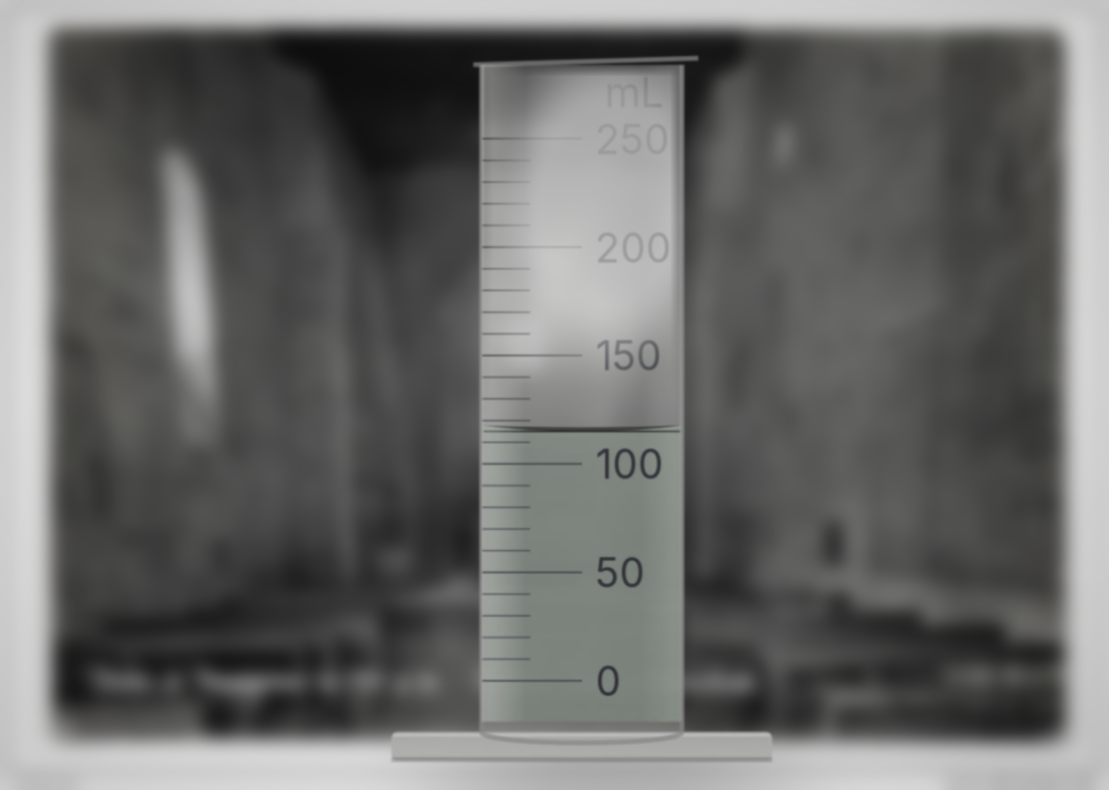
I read 115,mL
